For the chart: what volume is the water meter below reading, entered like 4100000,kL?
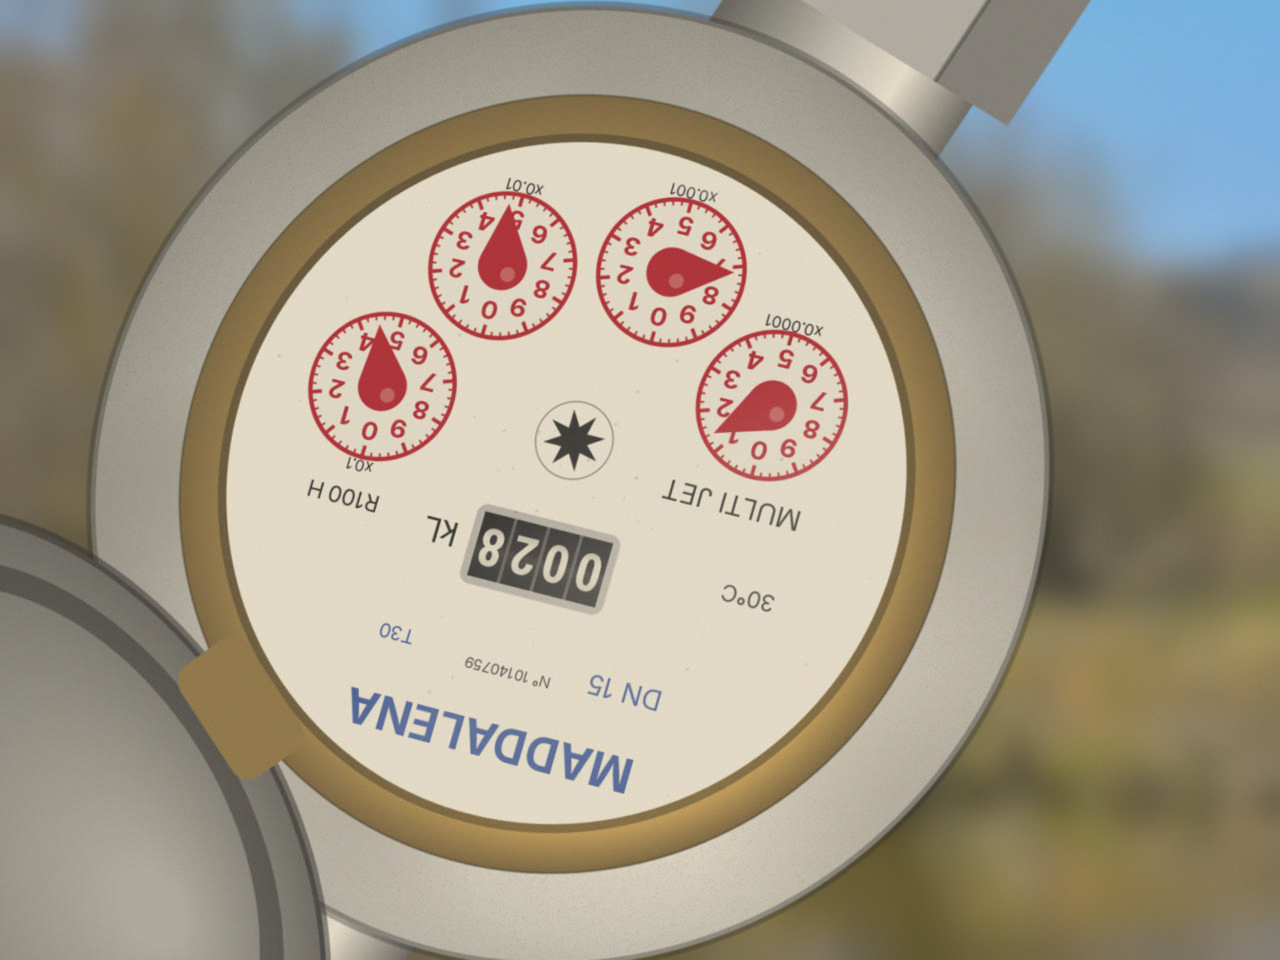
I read 28.4471,kL
